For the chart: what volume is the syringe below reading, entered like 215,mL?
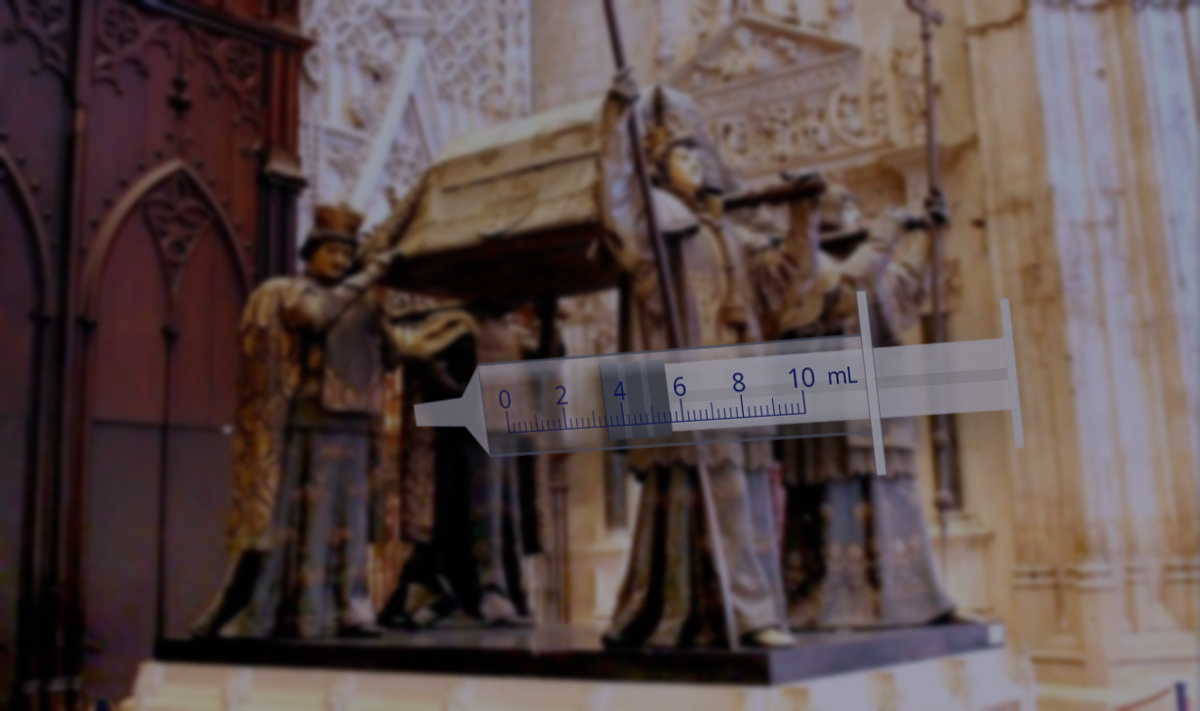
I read 3.4,mL
